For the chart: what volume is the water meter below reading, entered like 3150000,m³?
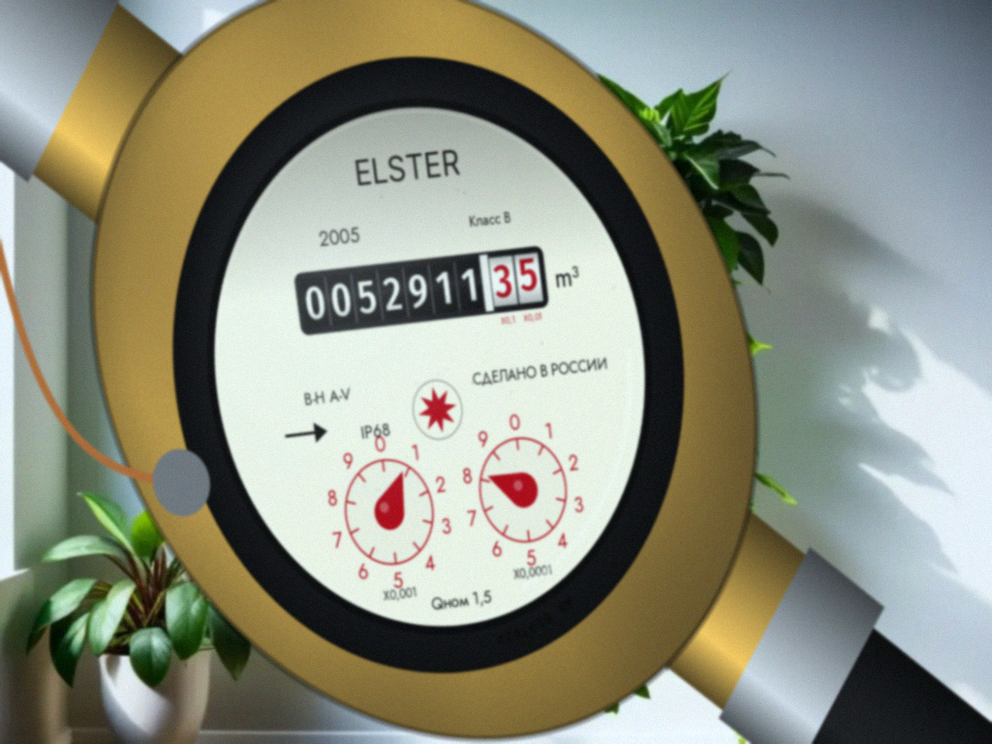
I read 52911.3508,m³
